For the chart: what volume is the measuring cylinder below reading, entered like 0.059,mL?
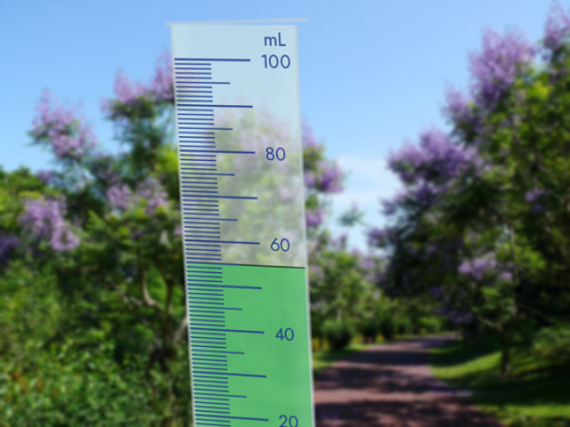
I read 55,mL
